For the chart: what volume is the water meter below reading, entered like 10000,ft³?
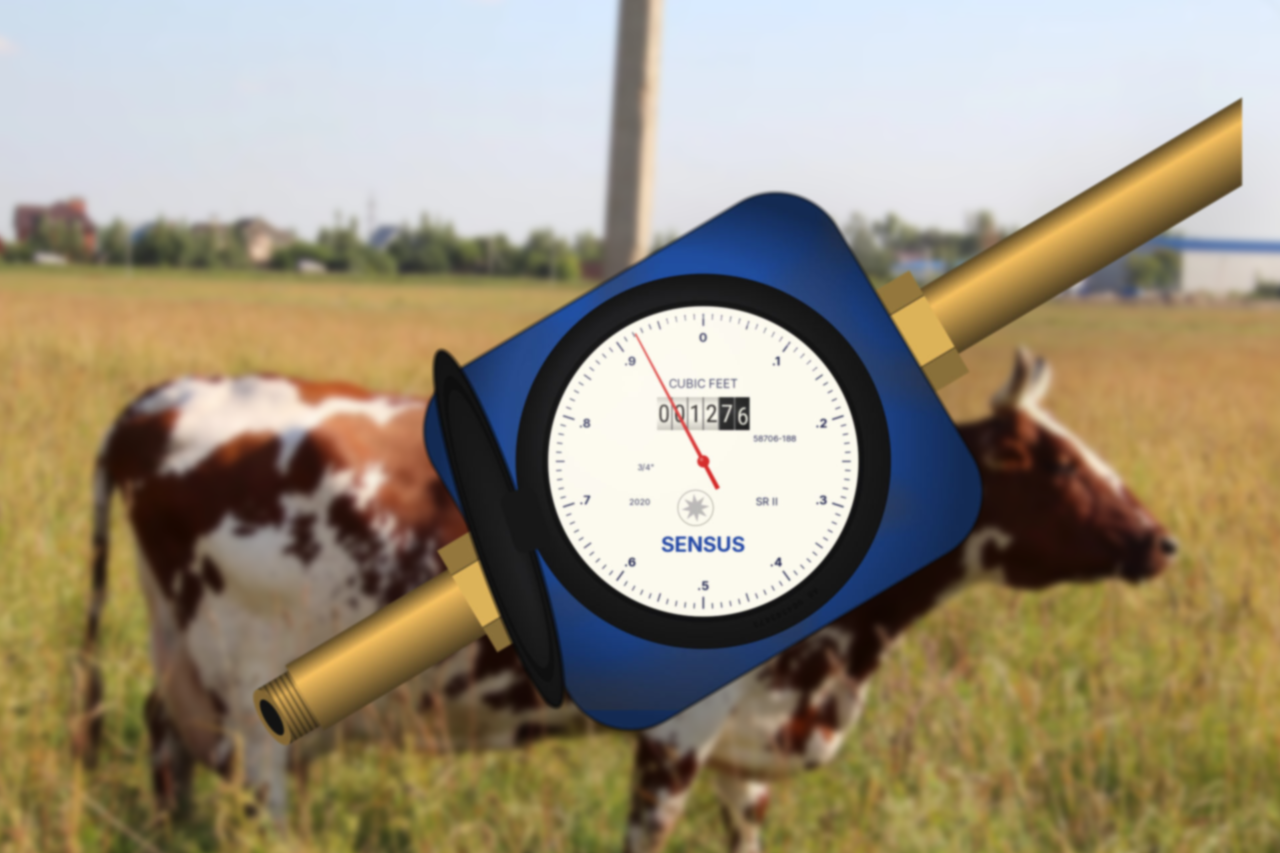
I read 1275.92,ft³
